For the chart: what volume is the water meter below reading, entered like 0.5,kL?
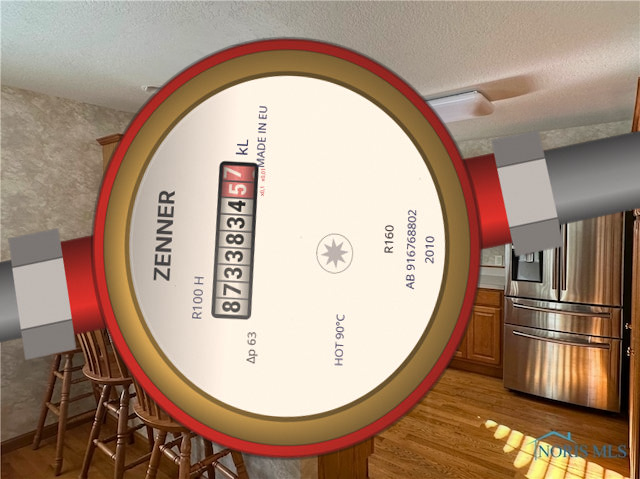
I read 8733834.57,kL
